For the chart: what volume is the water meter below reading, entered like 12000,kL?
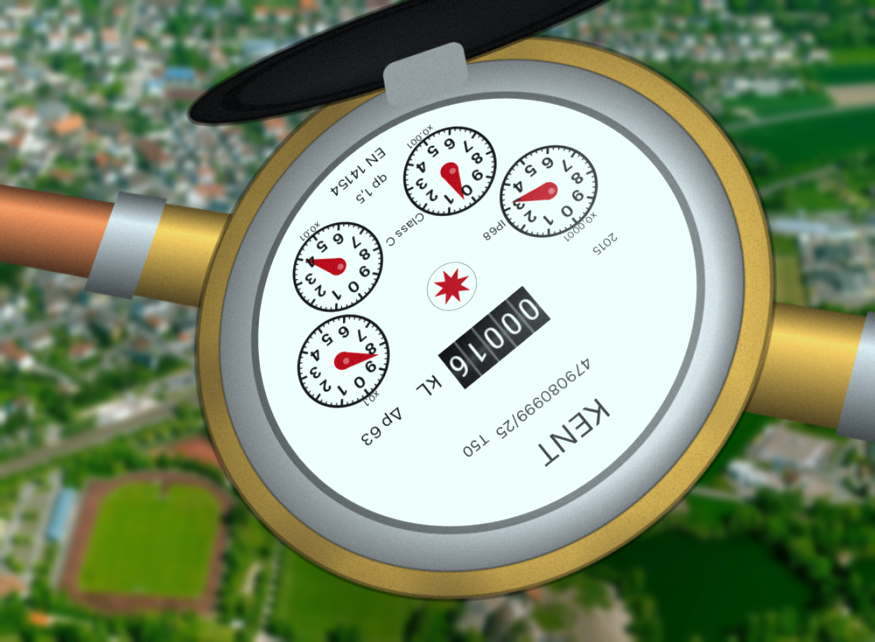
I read 16.8403,kL
